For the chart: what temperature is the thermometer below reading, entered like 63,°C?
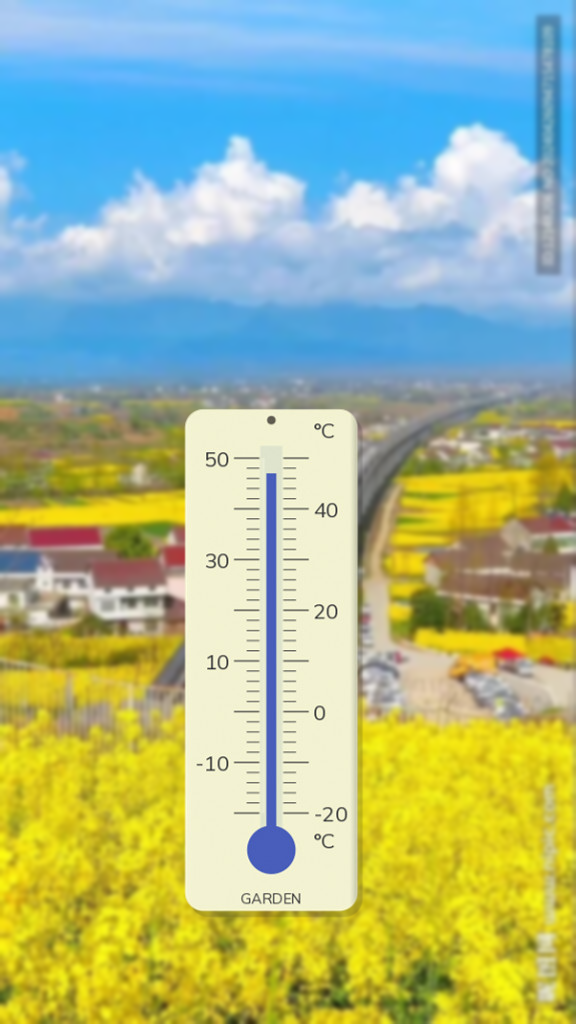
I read 47,°C
